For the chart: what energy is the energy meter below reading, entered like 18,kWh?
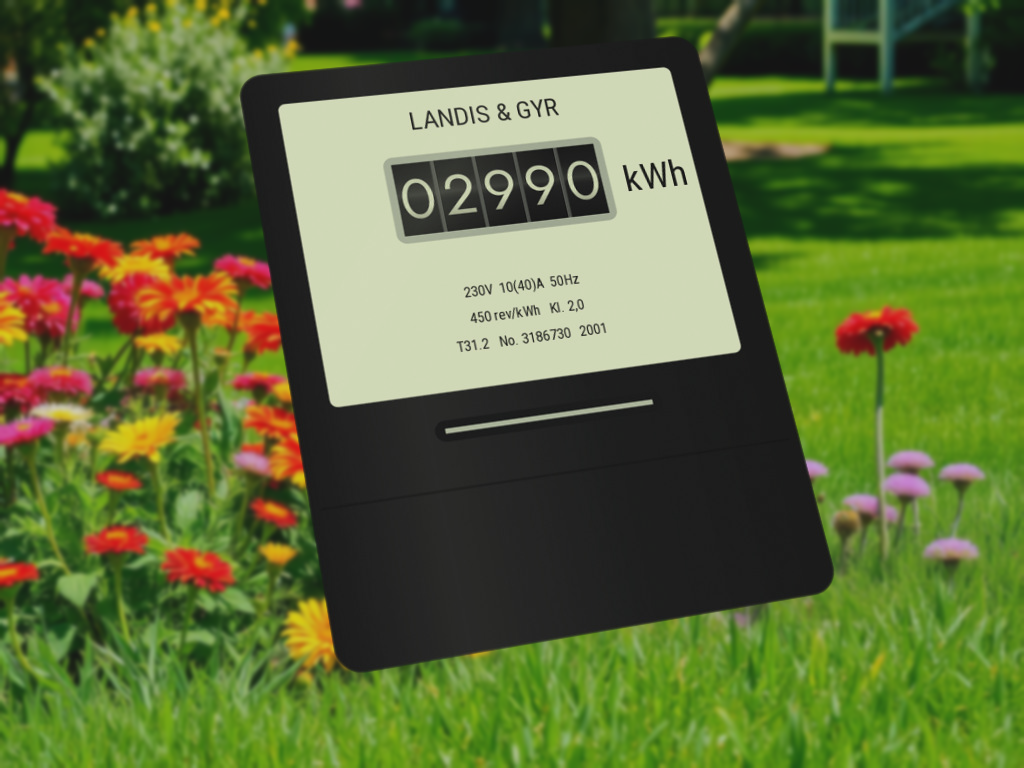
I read 2990,kWh
